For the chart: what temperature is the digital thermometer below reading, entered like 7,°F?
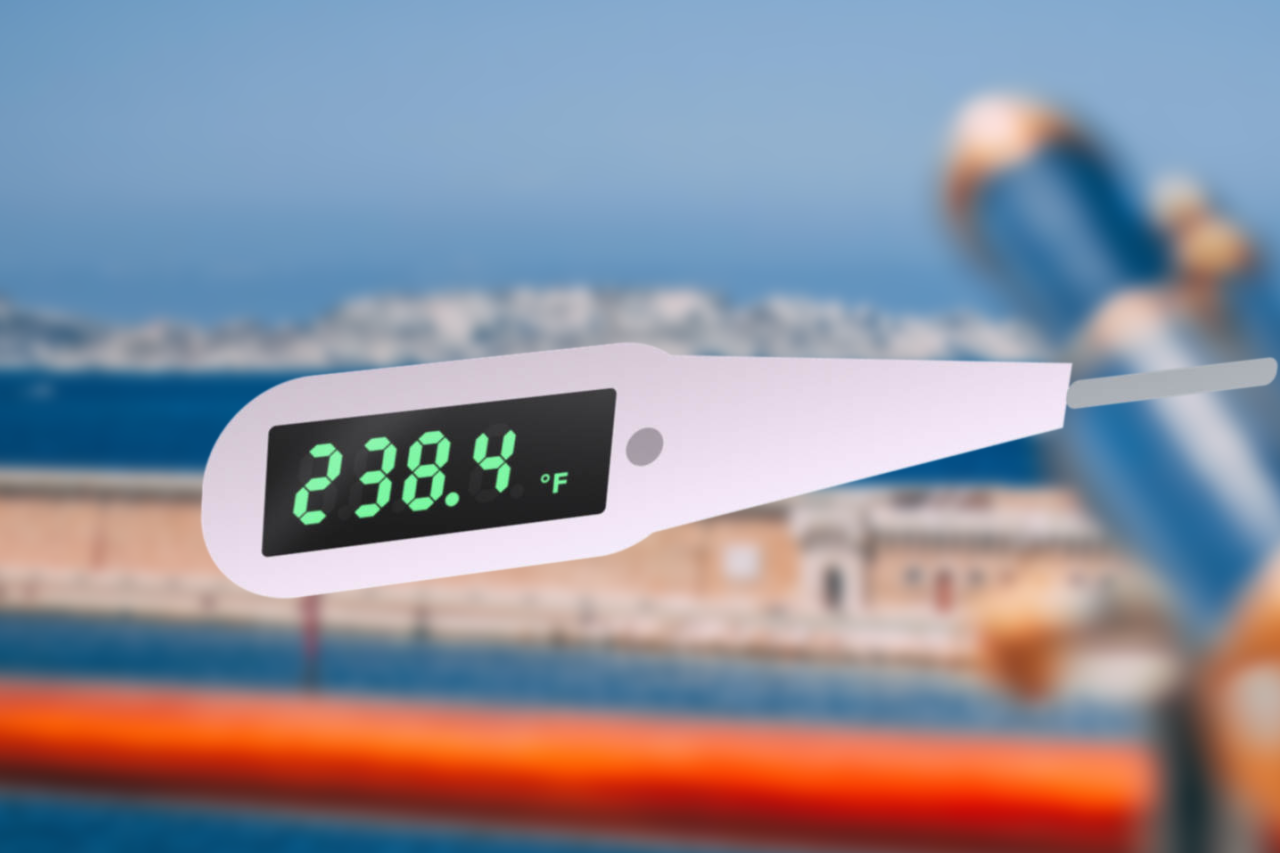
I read 238.4,°F
